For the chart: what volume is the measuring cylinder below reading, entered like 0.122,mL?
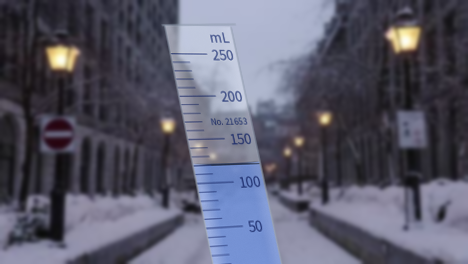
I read 120,mL
